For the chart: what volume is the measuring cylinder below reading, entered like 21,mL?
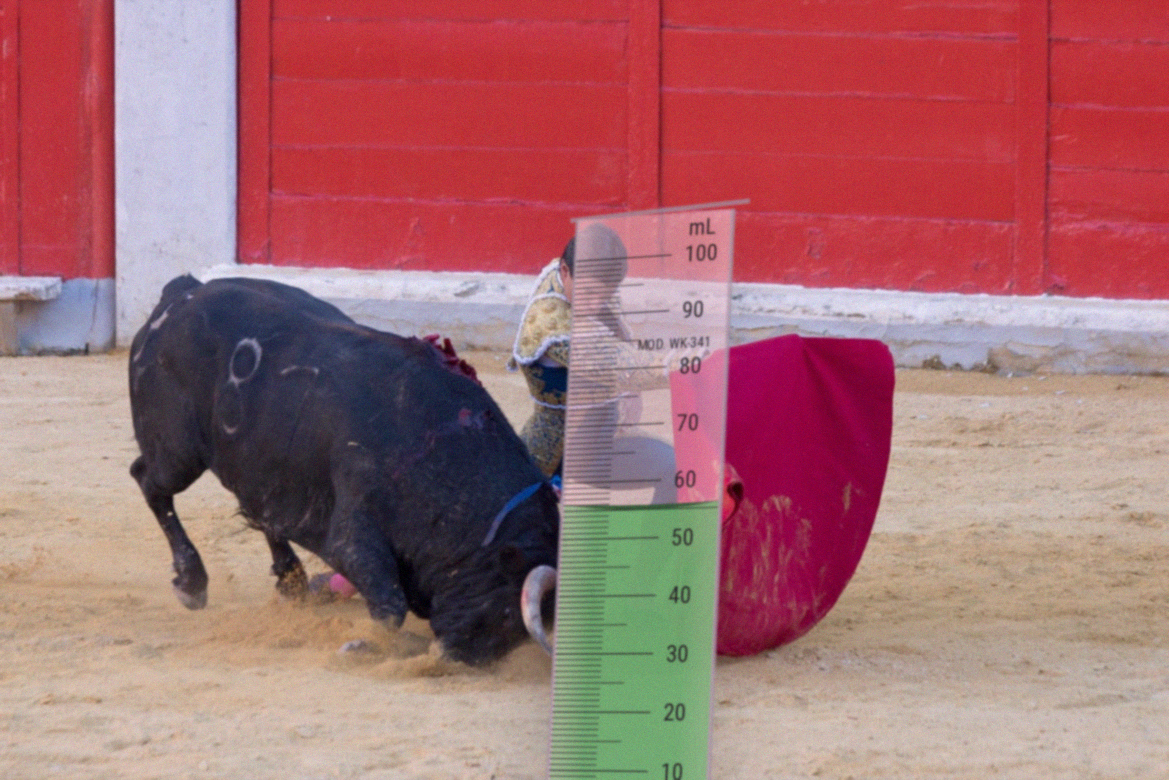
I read 55,mL
